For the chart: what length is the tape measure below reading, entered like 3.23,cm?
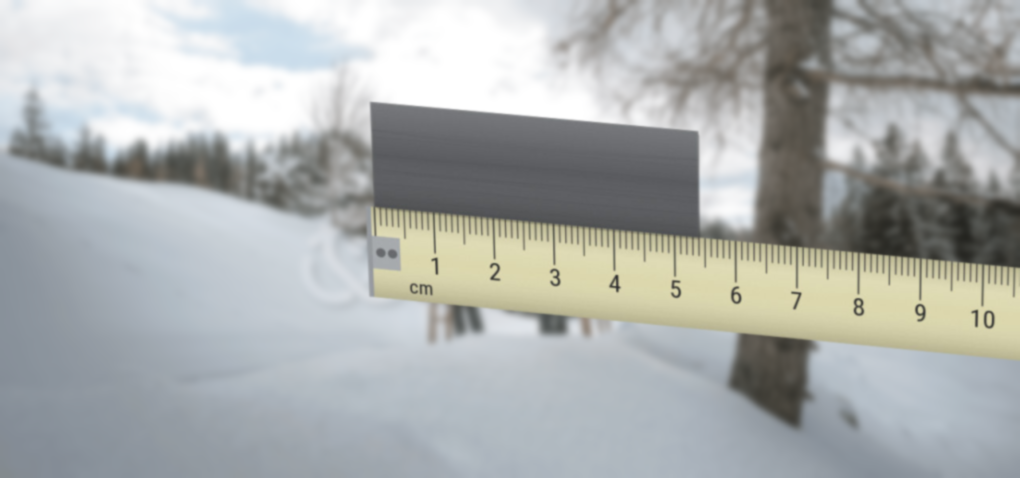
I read 5.4,cm
